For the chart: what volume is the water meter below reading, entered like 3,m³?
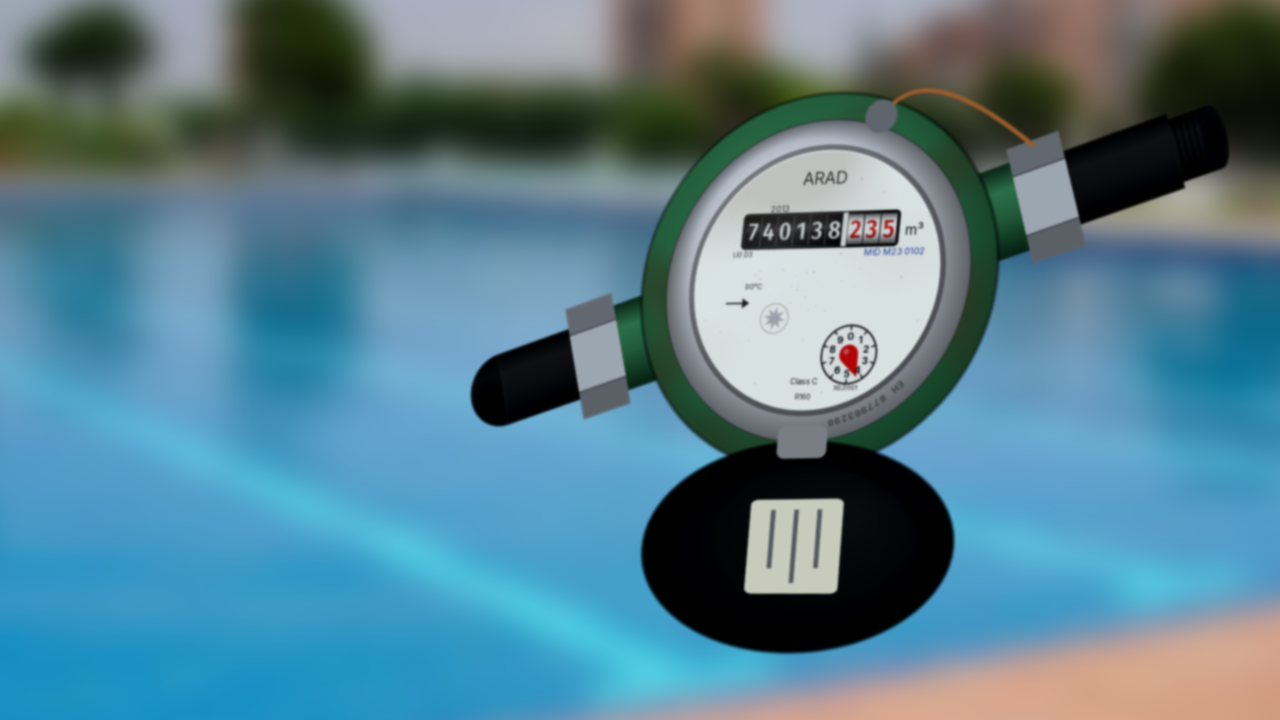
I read 740138.2354,m³
